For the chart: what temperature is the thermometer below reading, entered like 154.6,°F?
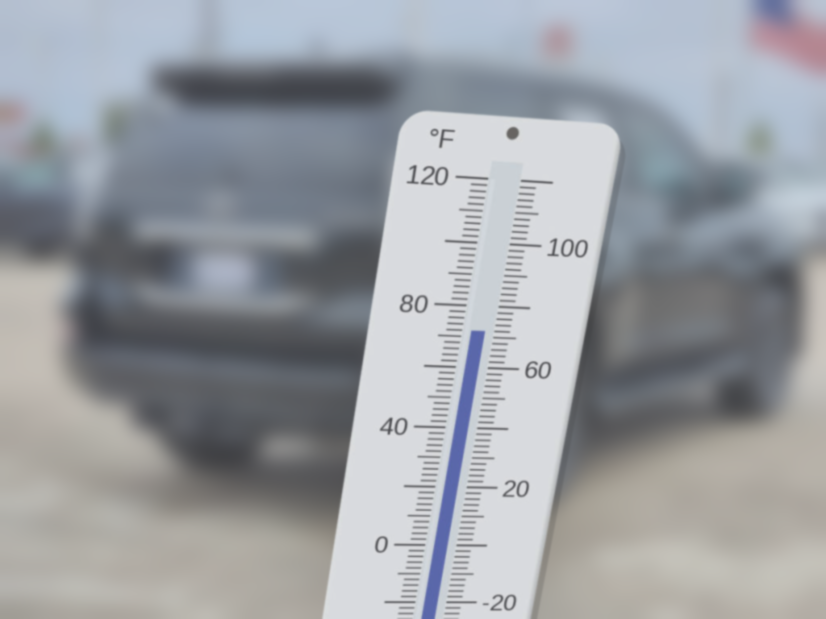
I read 72,°F
